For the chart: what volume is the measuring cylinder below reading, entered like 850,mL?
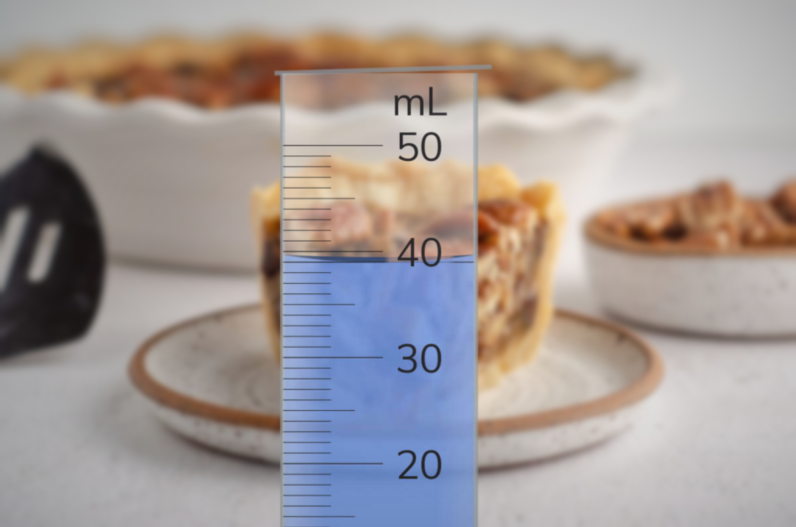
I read 39,mL
